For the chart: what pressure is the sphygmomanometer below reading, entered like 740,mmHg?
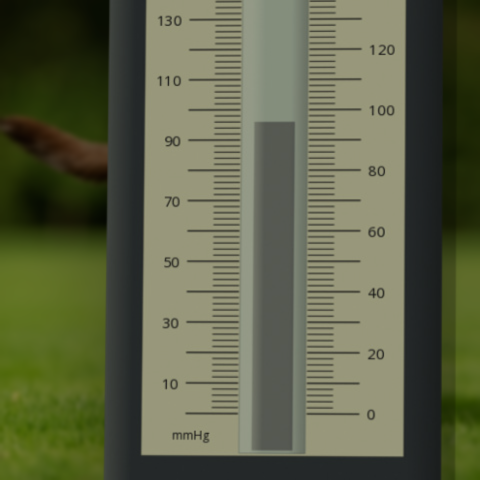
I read 96,mmHg
